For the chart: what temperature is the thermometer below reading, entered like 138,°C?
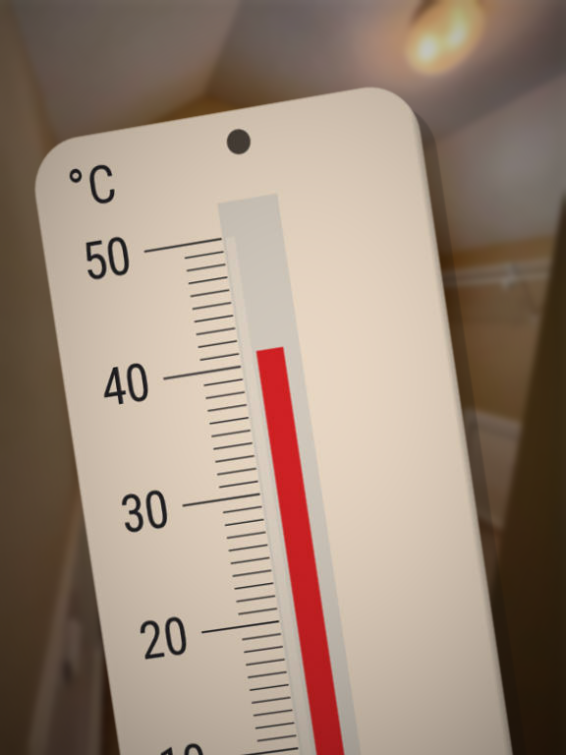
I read 41,°C
